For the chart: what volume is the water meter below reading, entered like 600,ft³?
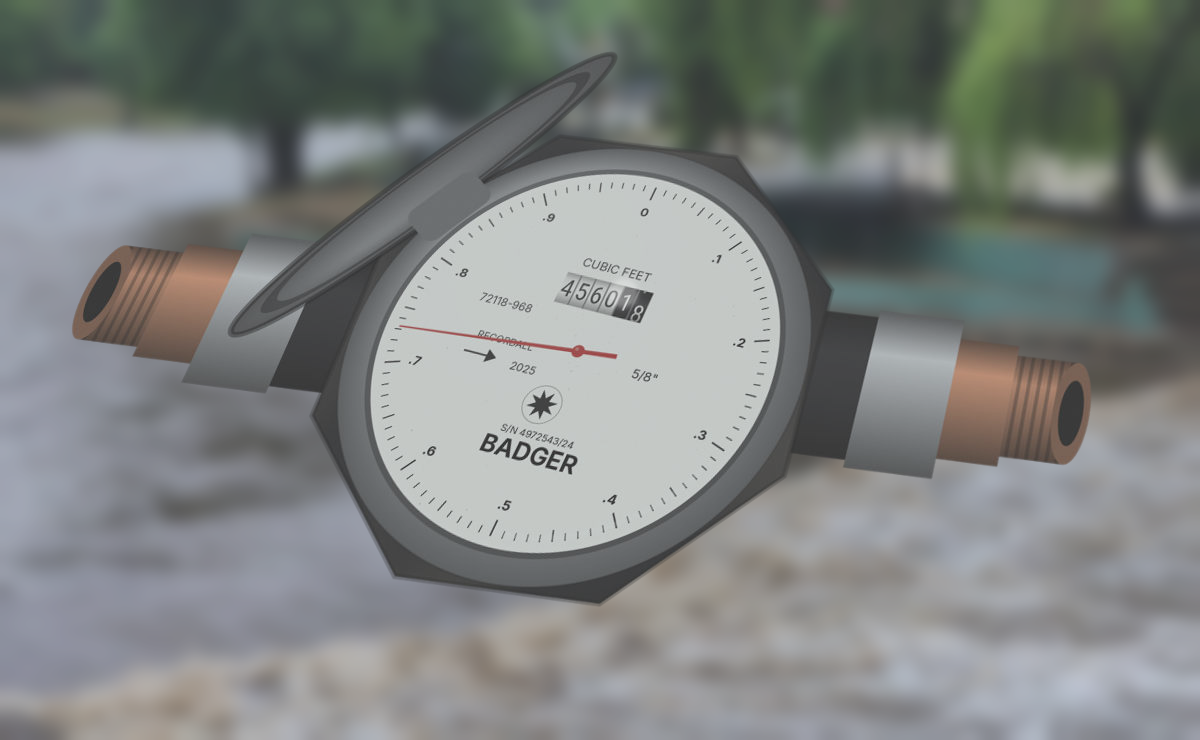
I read 456017.73,ft³
